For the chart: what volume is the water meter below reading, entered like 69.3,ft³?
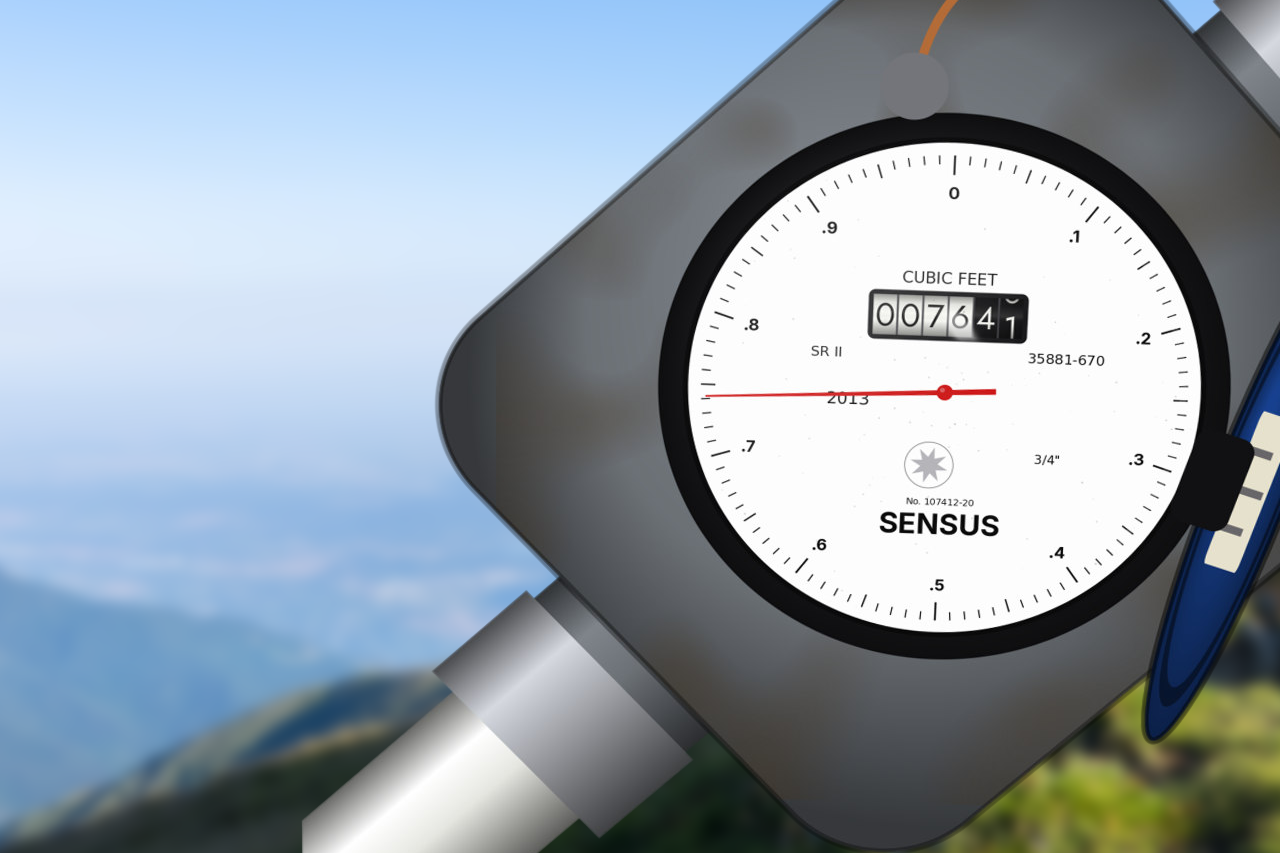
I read 7640.74,ft³
